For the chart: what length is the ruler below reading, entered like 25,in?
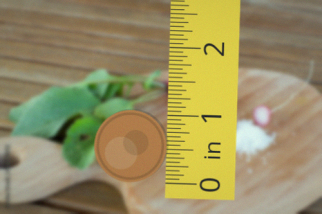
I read 1.0625,in
